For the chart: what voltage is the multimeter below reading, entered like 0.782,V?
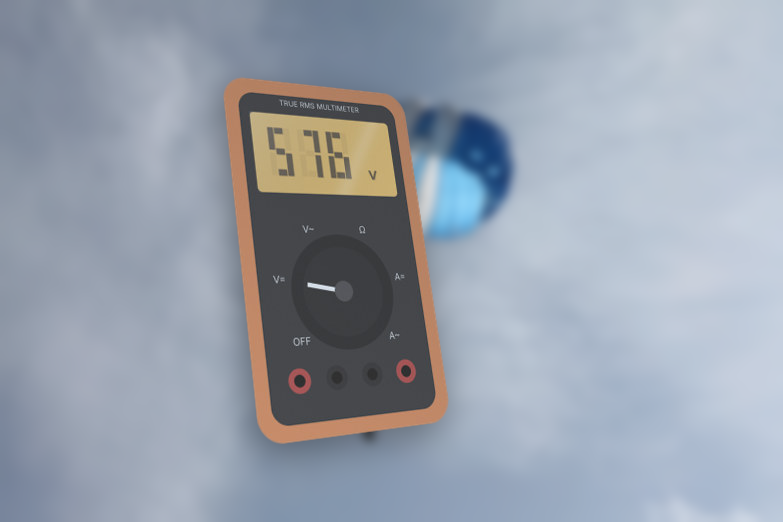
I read 576,V
